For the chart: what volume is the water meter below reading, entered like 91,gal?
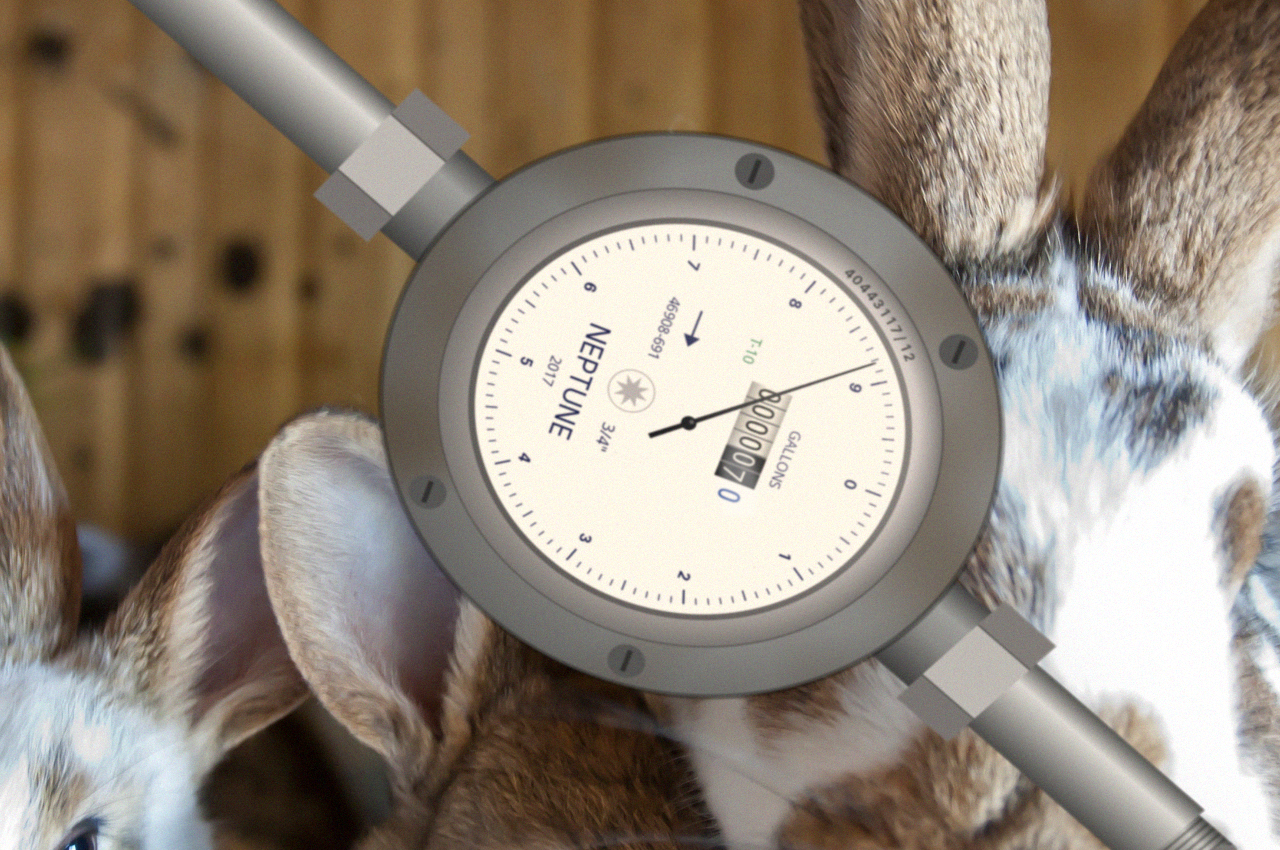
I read 68.8,gal
